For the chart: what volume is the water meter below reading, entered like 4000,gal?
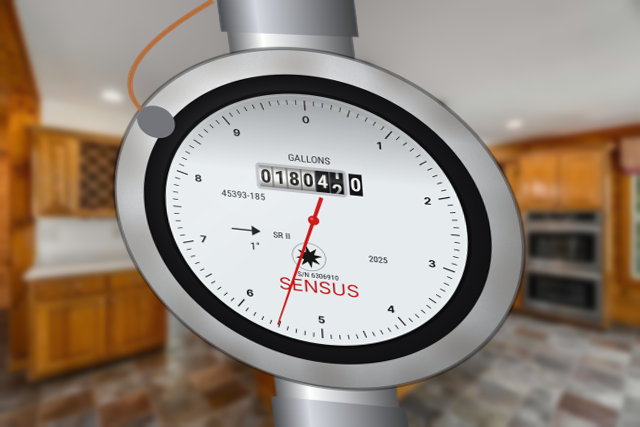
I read 180415.5,gal
